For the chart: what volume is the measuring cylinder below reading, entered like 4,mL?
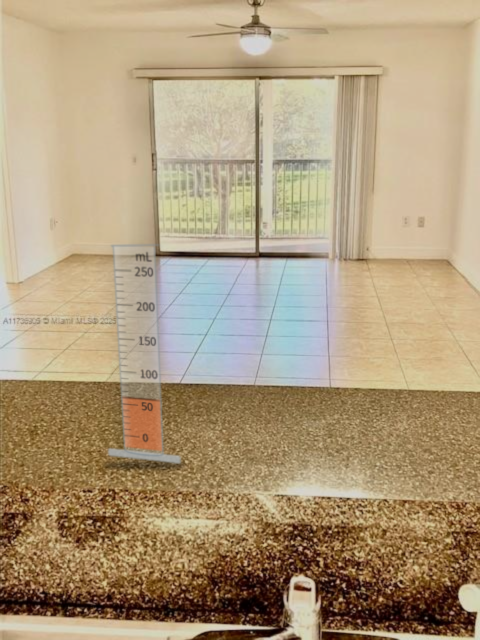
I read 60,mL
